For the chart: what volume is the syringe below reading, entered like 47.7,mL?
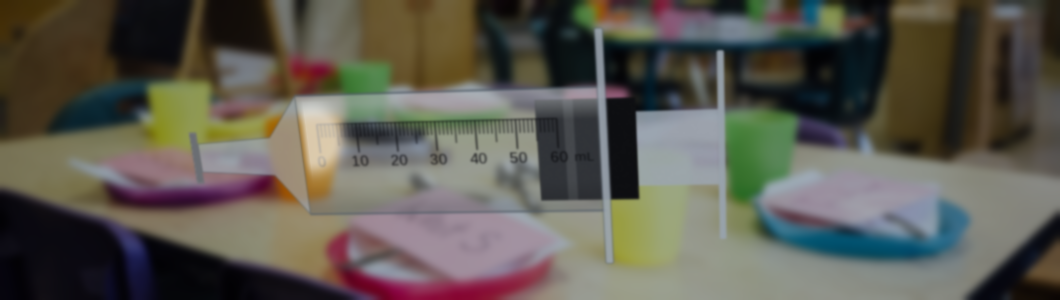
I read 55,mL
